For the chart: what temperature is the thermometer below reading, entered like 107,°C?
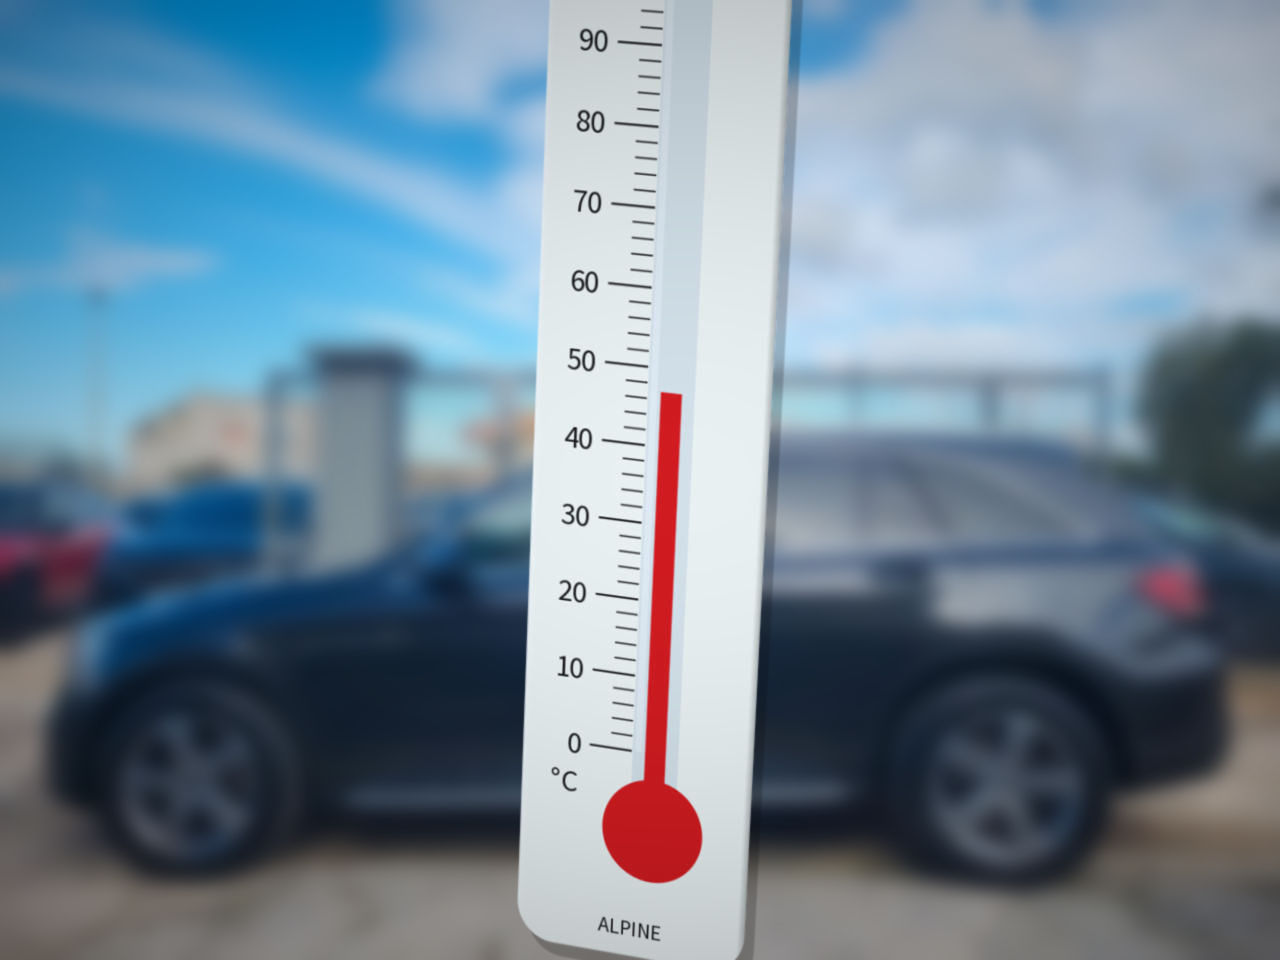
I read 47,°C
